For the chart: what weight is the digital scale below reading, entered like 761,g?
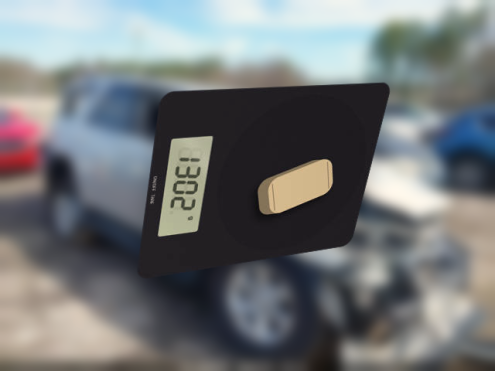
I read 1302,g
